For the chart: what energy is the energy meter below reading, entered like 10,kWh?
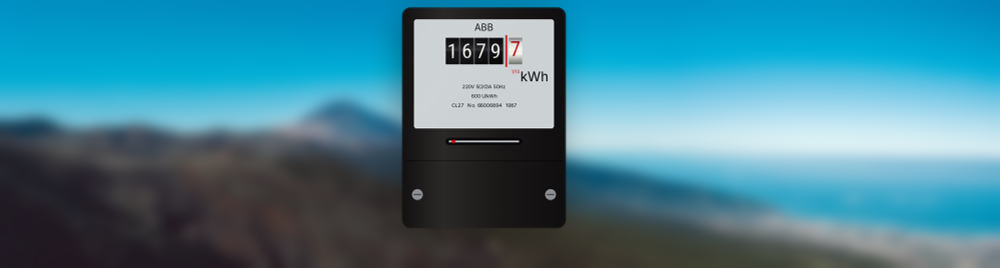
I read 1679.7,kWh
